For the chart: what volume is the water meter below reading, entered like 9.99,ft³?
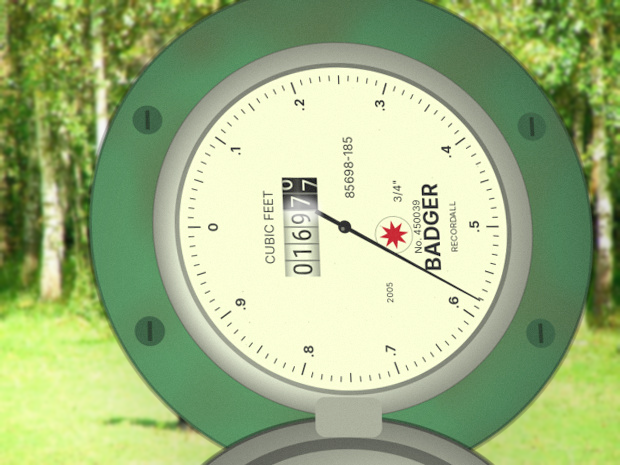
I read 16976.58,ft³
